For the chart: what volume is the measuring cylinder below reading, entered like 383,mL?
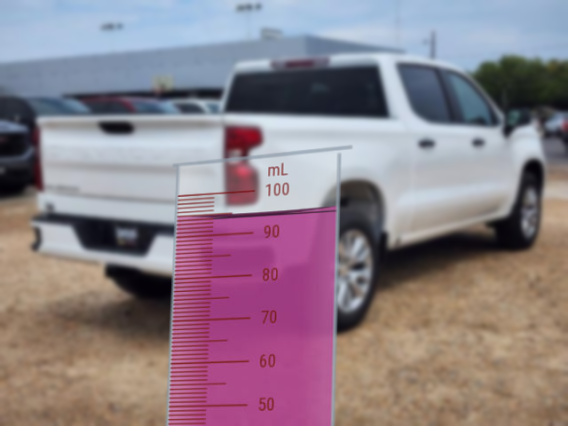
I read 94,mL
